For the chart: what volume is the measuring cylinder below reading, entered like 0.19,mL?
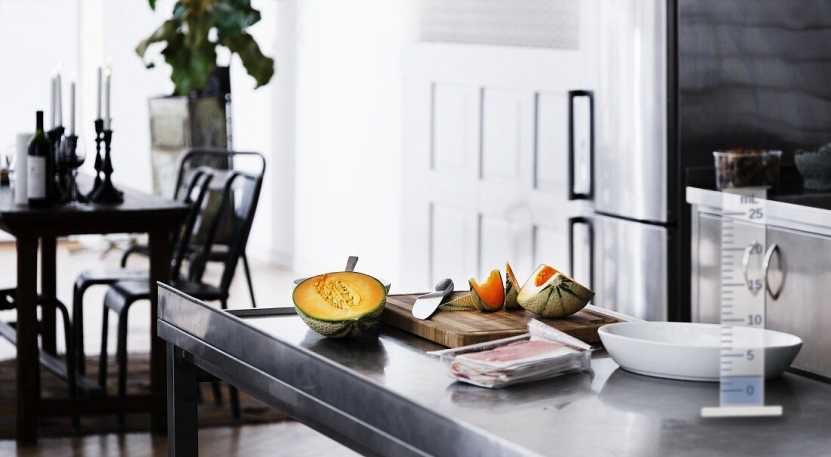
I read 2,mL
